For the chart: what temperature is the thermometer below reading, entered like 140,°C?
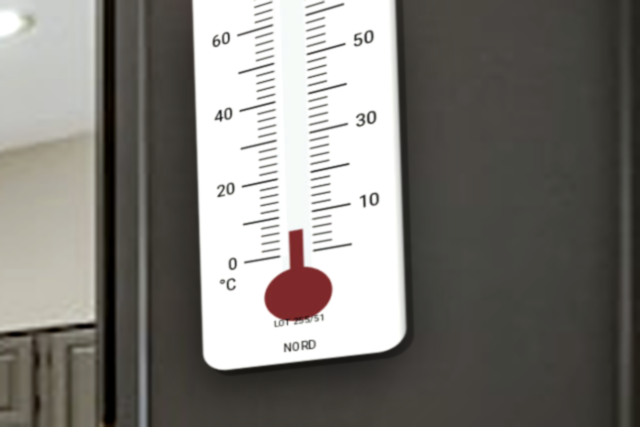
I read 6,°C
